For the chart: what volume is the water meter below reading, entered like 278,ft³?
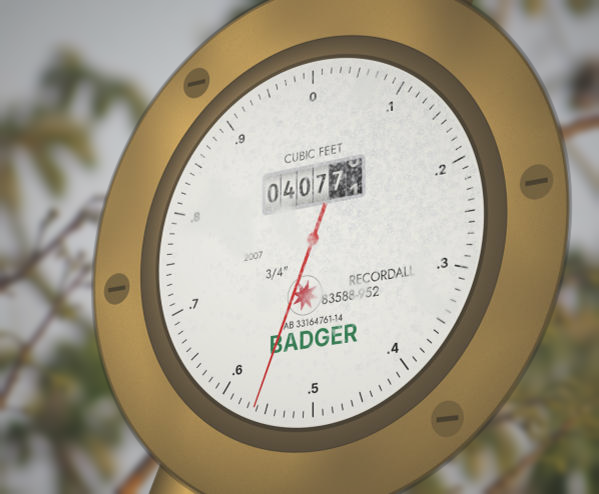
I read 40770.56,ft³
